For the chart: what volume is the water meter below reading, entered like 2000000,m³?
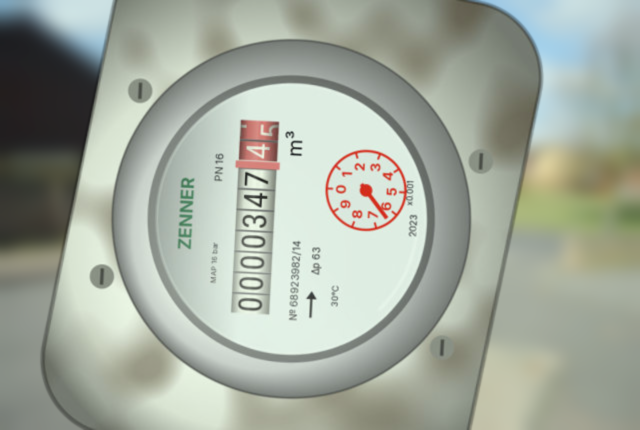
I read 347.446,m³
